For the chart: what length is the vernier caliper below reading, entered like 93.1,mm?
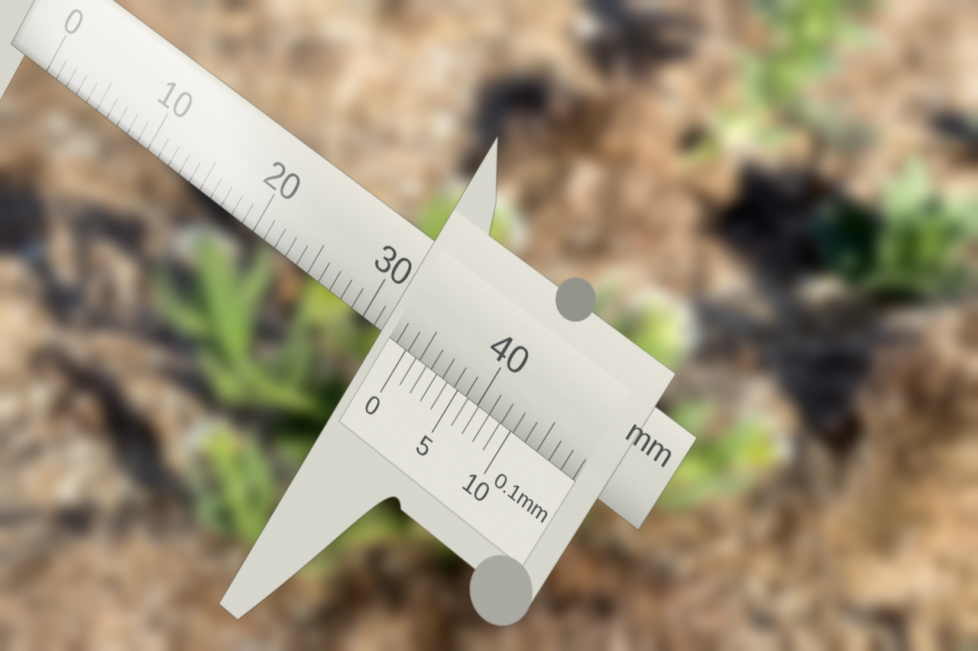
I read 33.8,mm
